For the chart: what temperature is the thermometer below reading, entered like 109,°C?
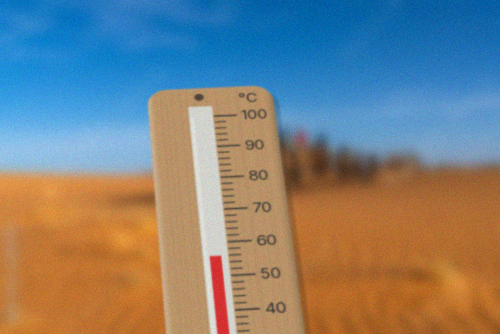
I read 56,°C
